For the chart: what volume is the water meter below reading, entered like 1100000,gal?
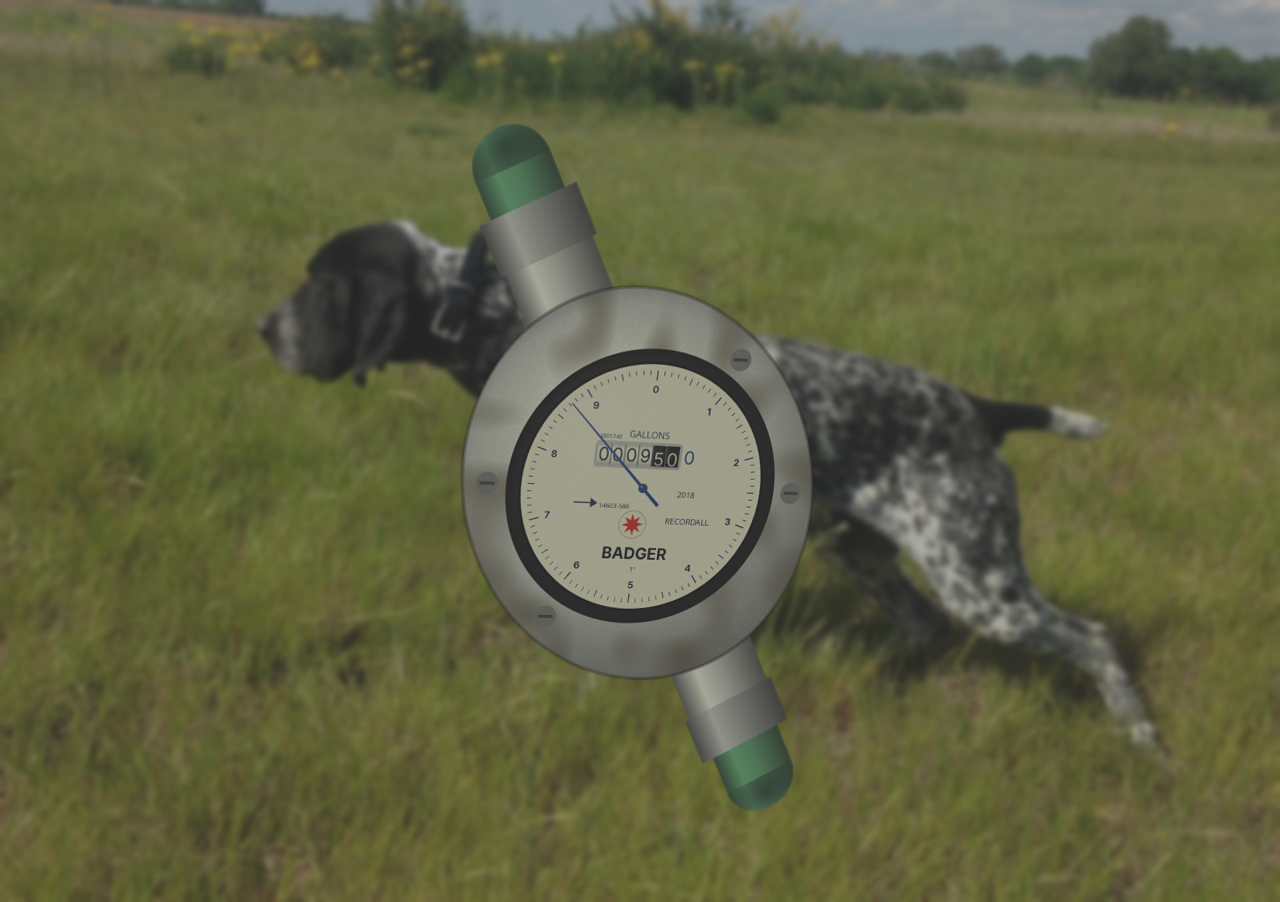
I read 9498.7,gal
